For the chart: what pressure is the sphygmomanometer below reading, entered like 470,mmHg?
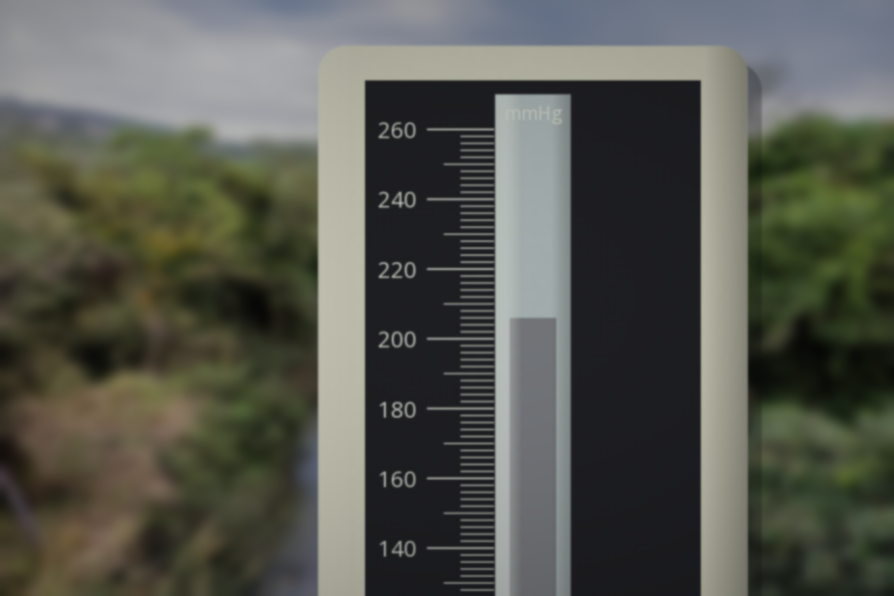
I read 206,mmHg
